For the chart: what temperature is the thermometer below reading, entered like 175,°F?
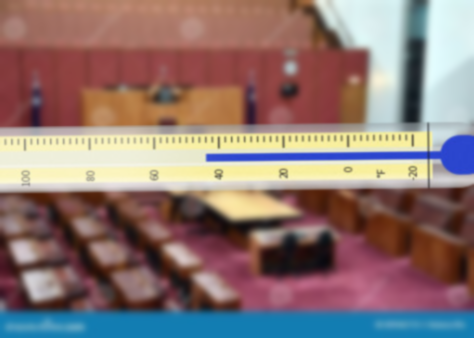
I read 44,°F
